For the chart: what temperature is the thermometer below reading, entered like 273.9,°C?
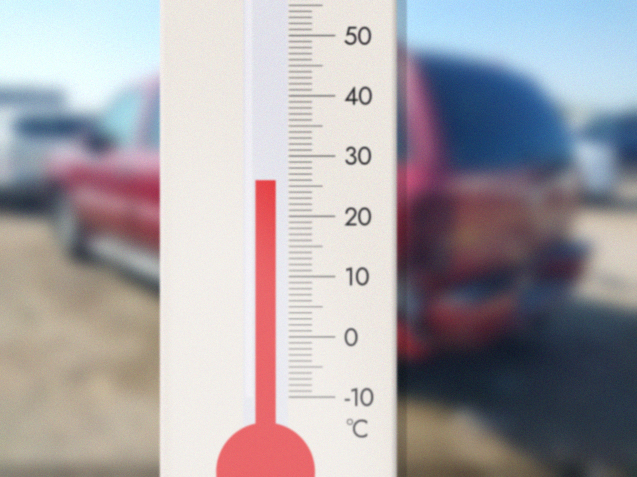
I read 26,°C
